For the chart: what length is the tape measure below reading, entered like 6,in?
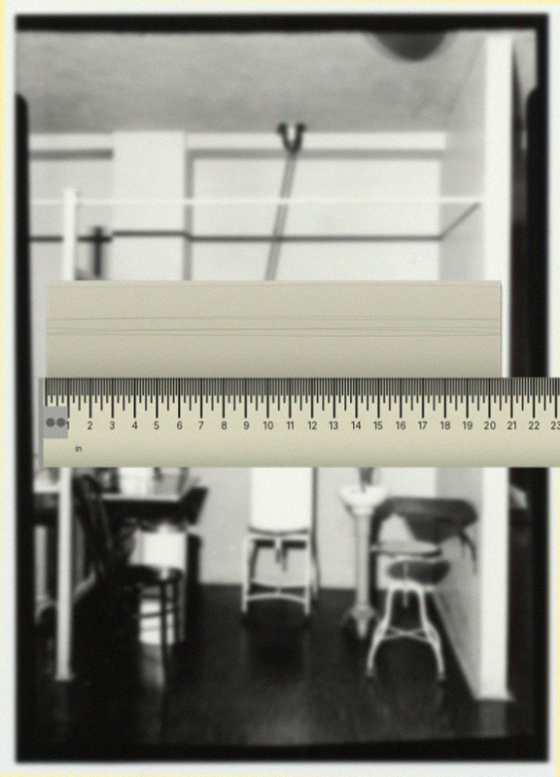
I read 20.5,in
